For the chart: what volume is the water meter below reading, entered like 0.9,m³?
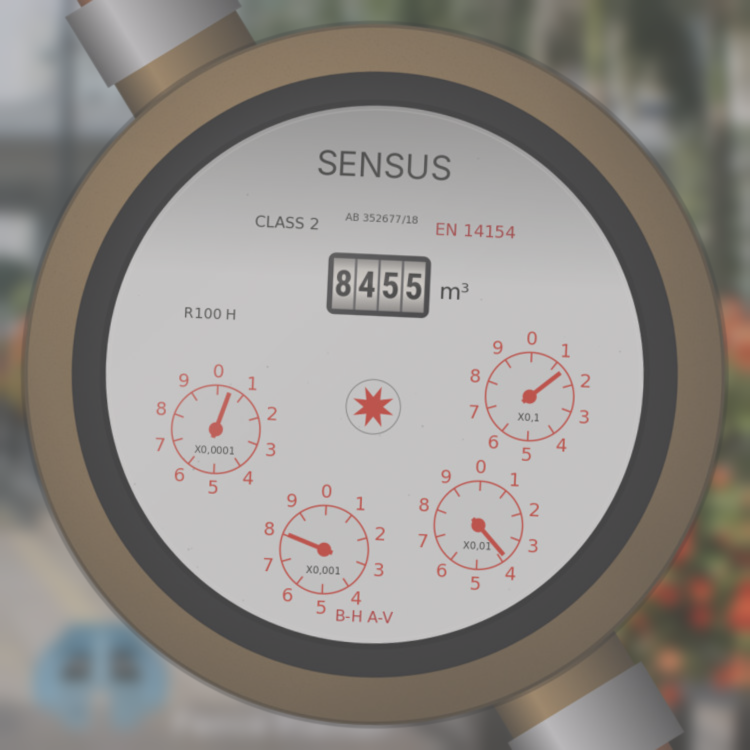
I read 8455.1380,m³
